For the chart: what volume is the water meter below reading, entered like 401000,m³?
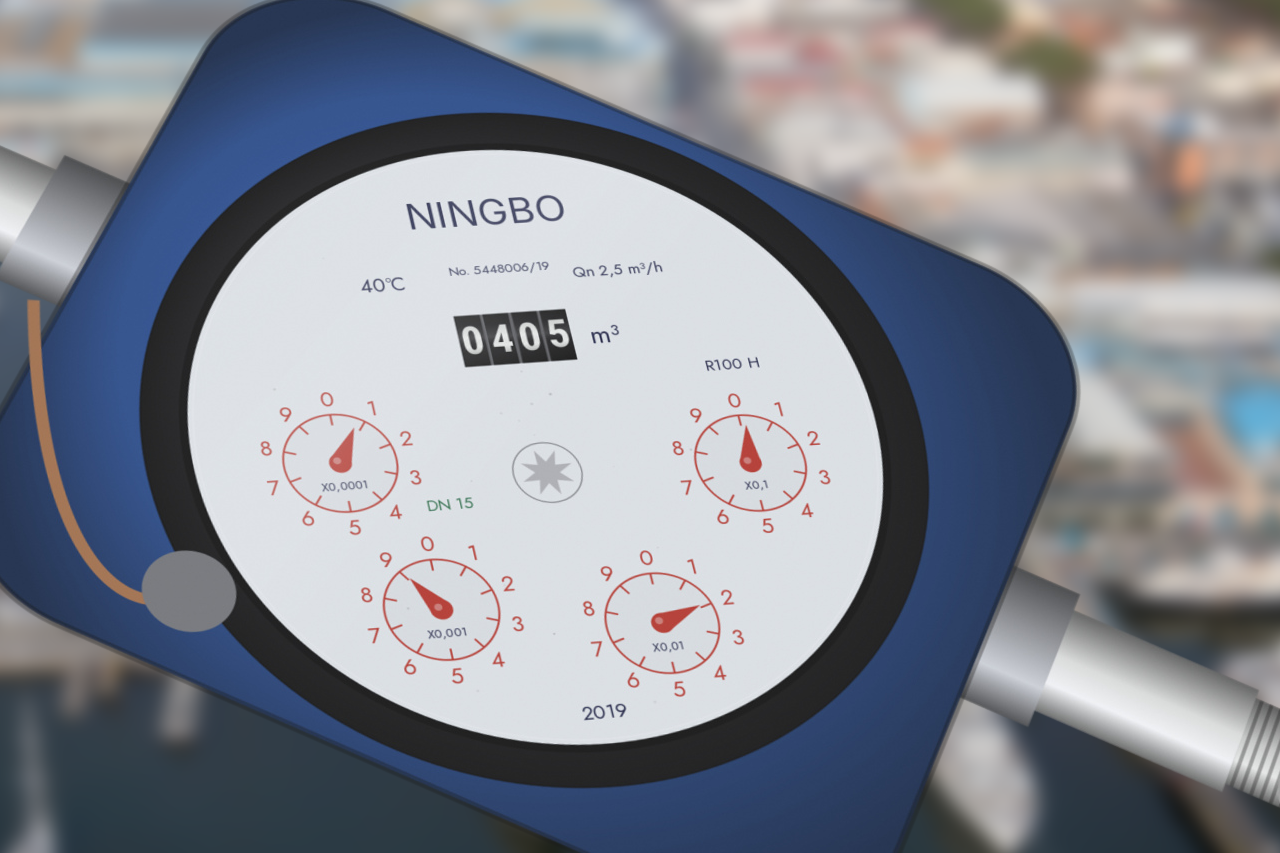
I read 405.0190,m³
